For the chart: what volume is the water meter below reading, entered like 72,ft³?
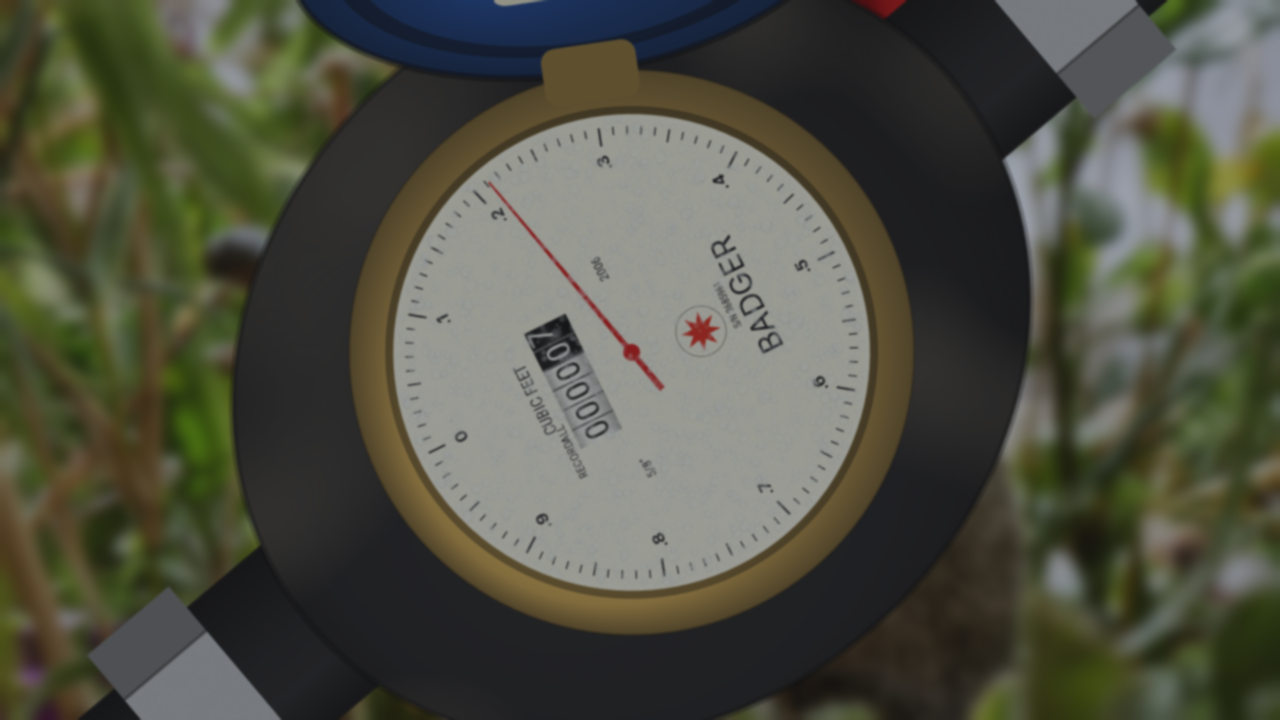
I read 7.21,ft³
